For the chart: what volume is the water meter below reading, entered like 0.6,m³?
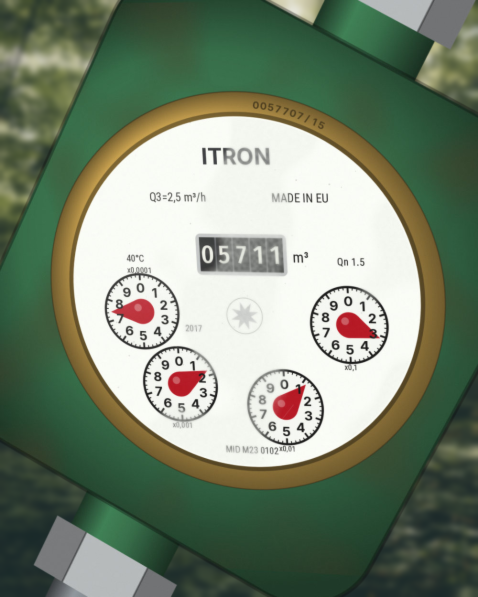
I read 5711.3117,m³
